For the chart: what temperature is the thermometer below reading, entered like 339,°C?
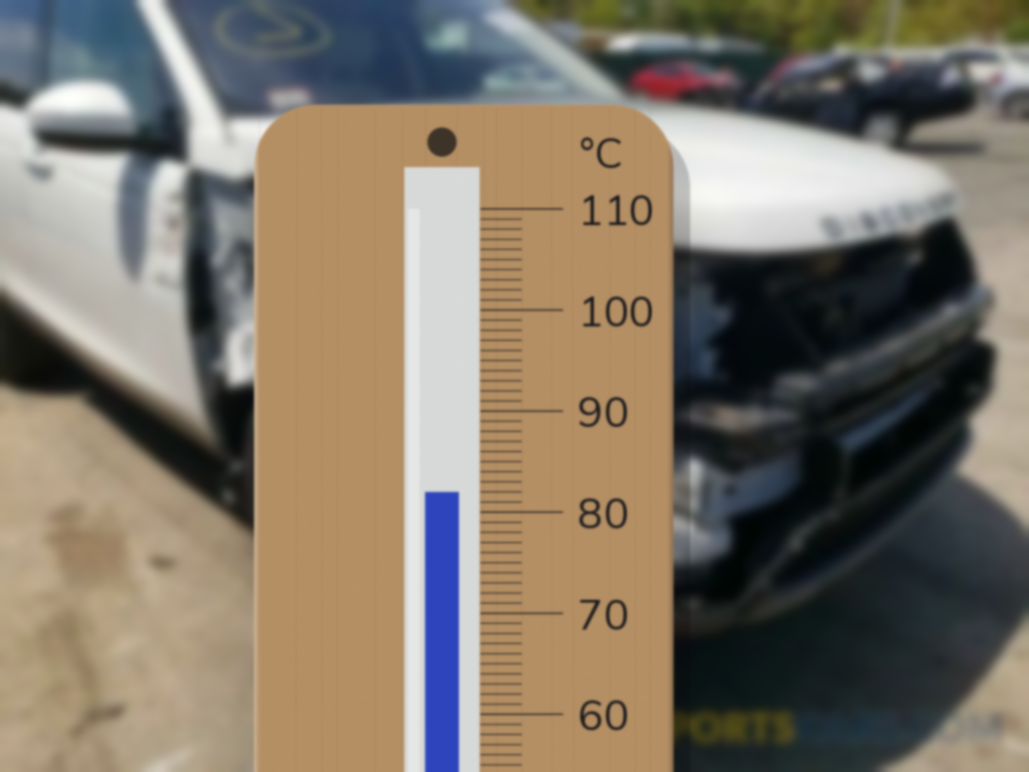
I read 82,°C
